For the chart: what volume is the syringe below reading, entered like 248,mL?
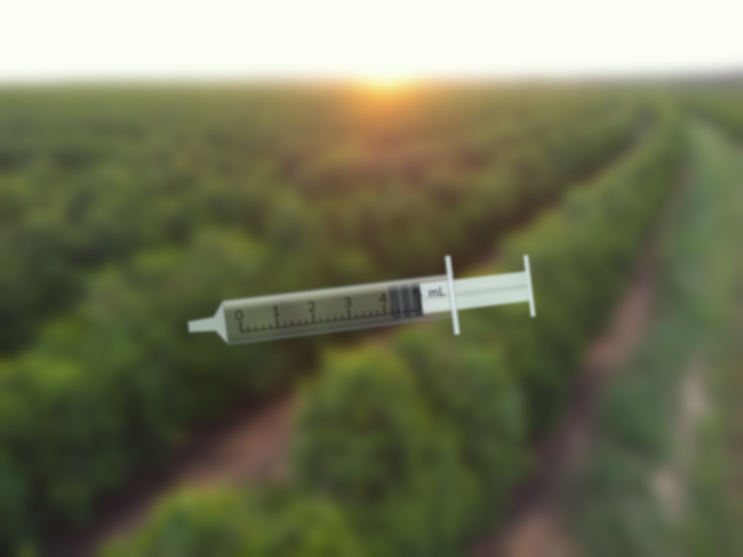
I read 4.2,mL
